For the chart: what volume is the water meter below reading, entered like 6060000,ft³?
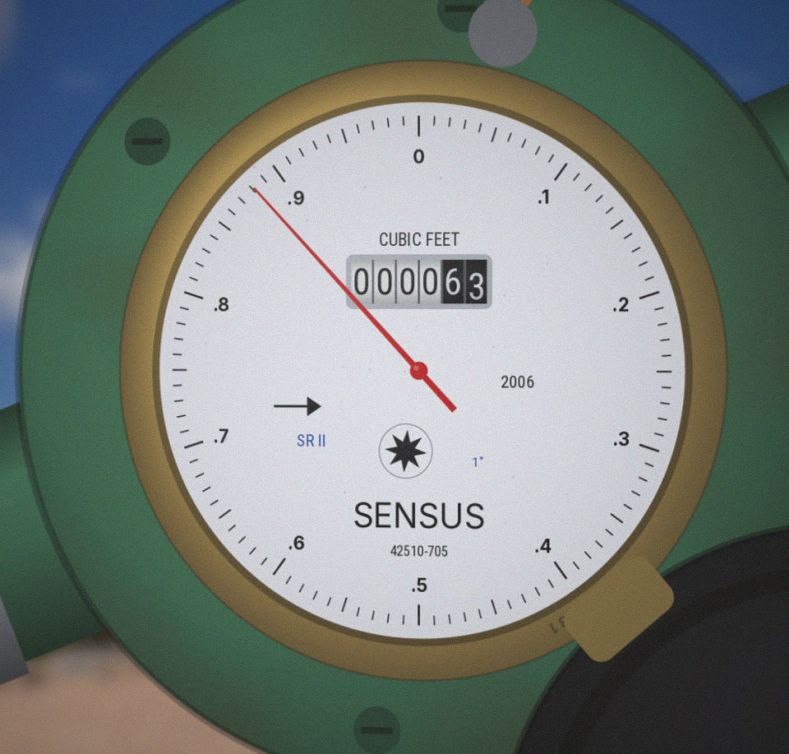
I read 62.88,ft³
